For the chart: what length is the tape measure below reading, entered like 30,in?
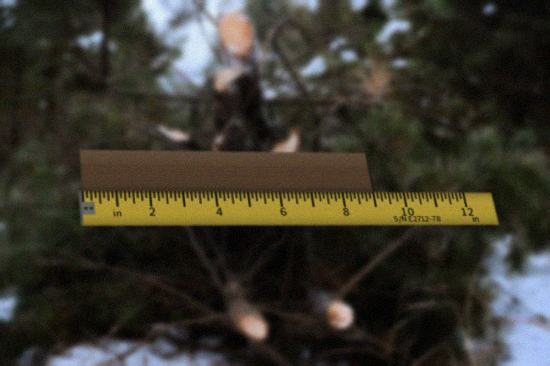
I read 9,in
